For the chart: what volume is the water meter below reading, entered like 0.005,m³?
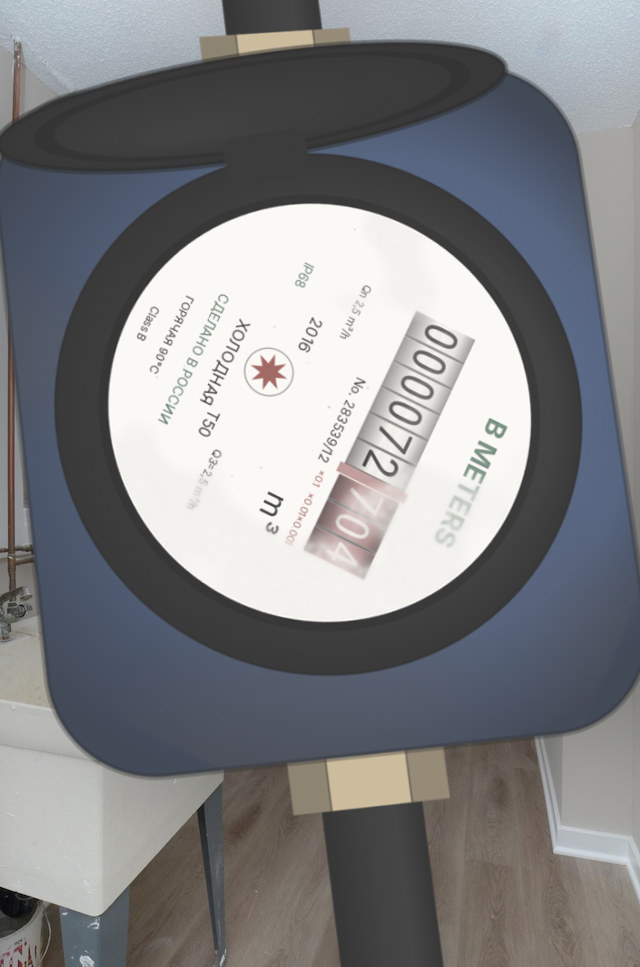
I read 72.704,m³
